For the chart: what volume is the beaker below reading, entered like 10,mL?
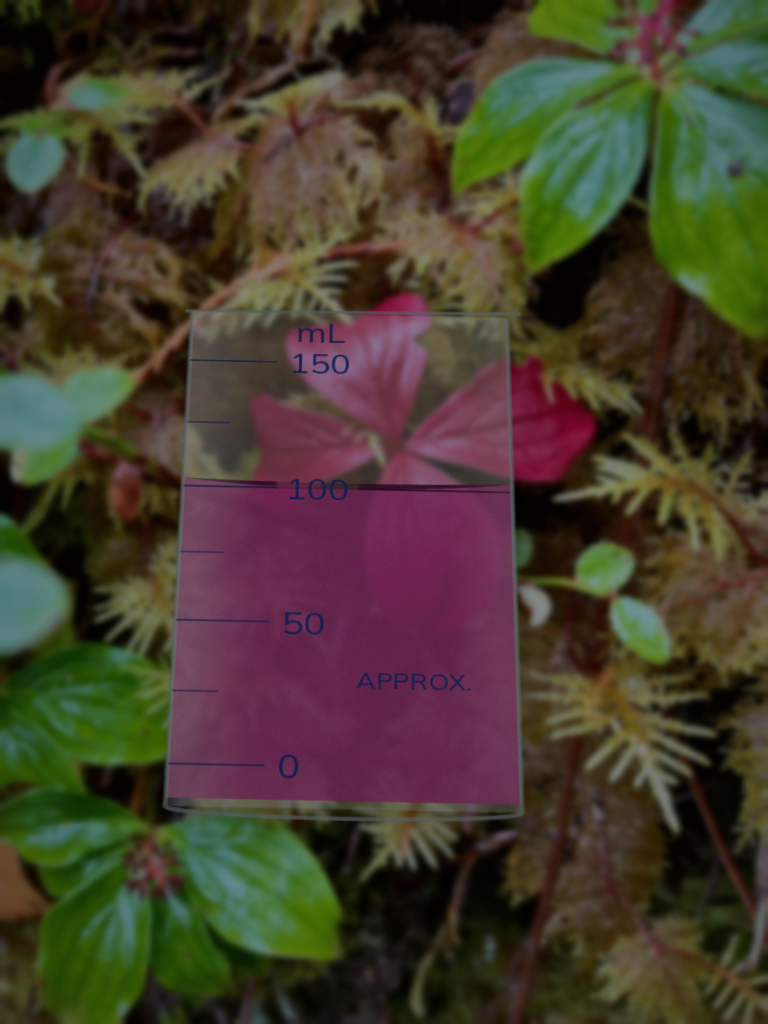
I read 100,mL
